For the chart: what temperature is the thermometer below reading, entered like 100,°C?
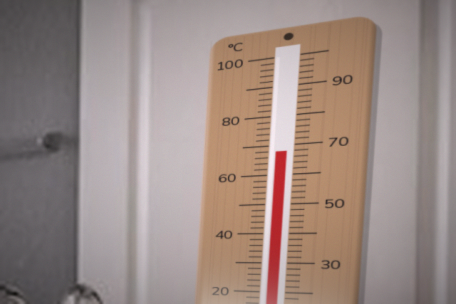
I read 68,°C
